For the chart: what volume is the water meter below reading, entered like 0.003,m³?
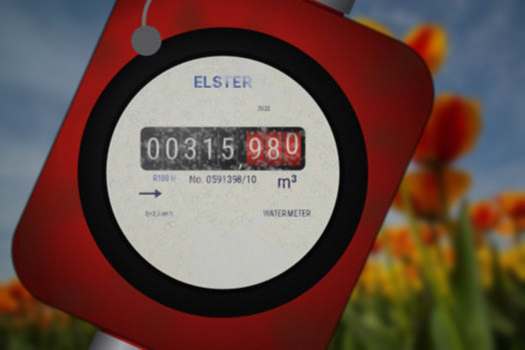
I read 315.980,m³
